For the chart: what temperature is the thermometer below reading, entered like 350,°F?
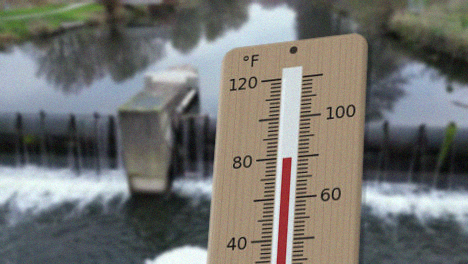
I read 80,°F
